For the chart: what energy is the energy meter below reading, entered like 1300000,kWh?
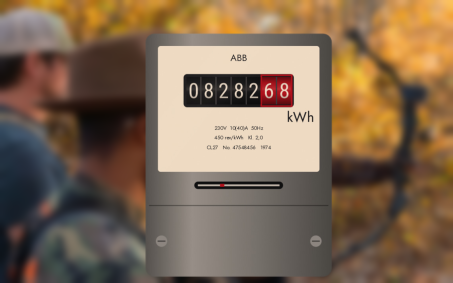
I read 8282.68,kWh
